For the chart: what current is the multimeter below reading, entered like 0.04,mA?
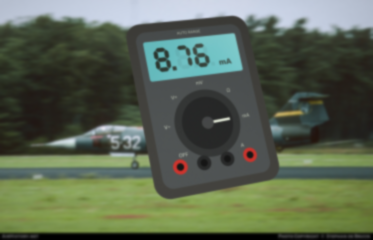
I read 8.76,mA
